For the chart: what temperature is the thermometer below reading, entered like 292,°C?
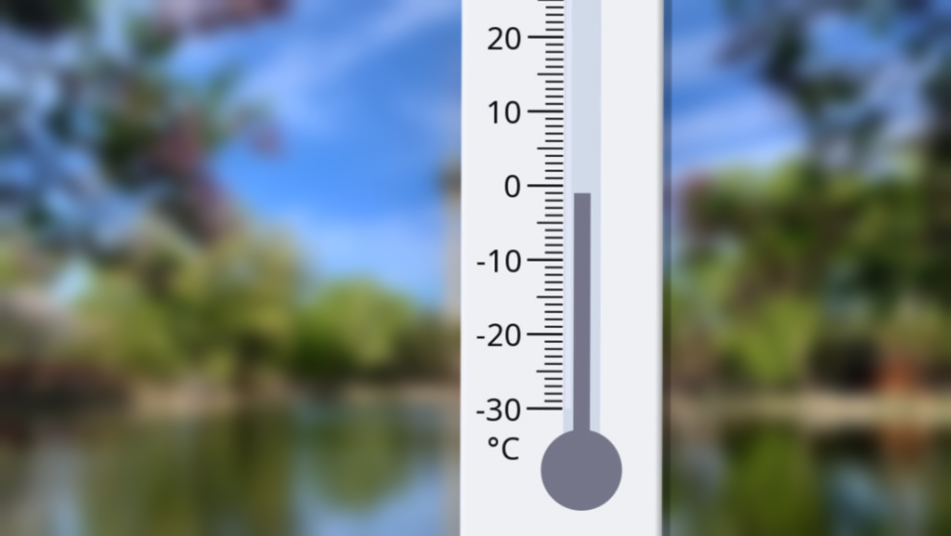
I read -1,°C
